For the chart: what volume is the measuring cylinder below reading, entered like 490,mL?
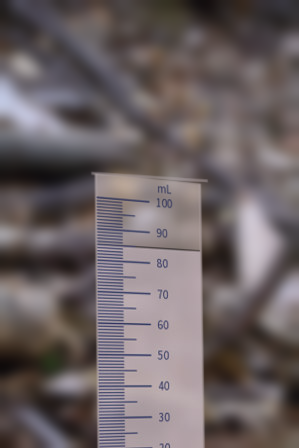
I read 85,mL
